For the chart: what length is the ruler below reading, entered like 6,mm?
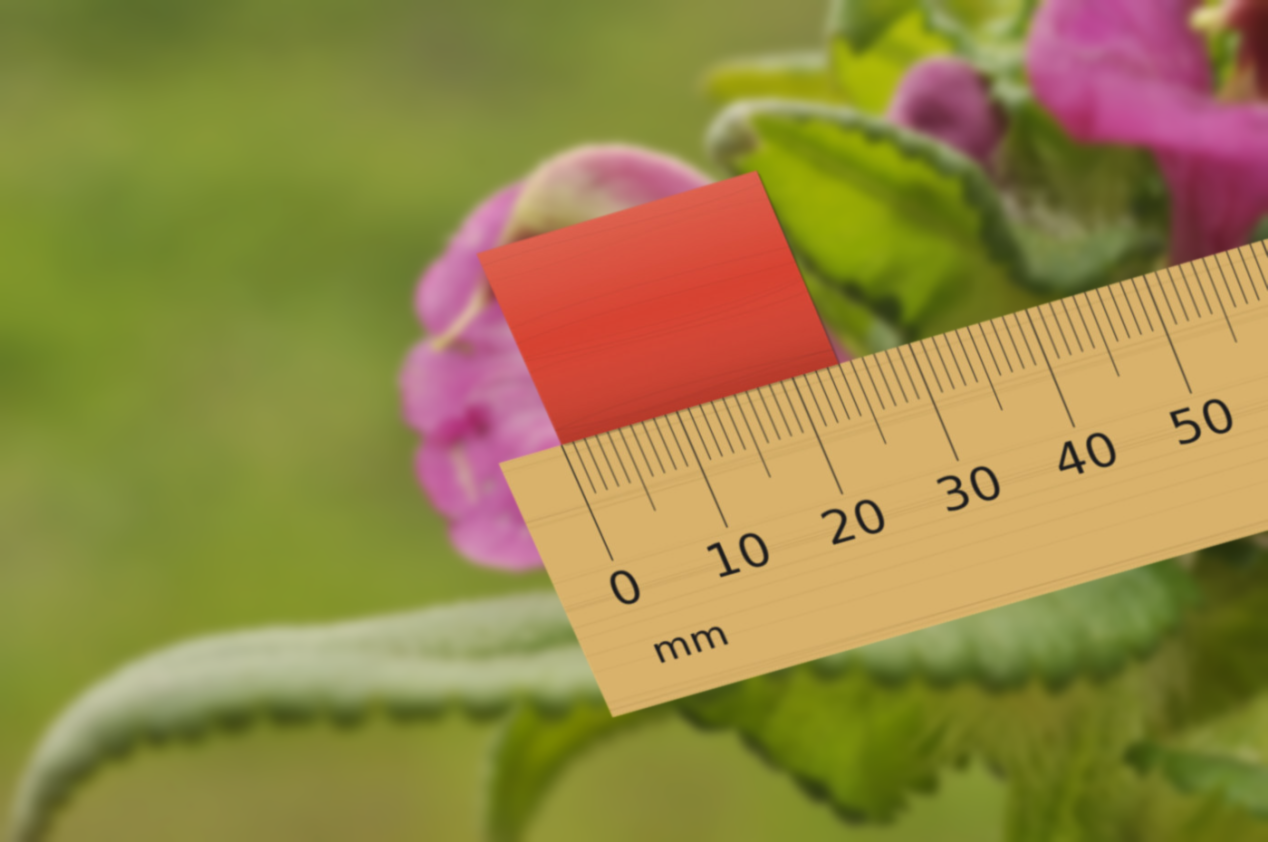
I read 24,mm
